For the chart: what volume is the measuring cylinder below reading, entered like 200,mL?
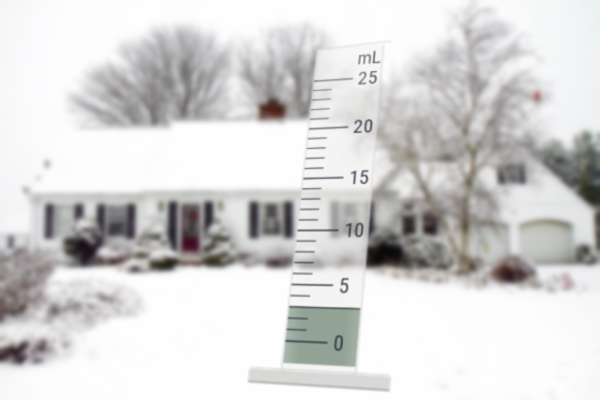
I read 3,mL
